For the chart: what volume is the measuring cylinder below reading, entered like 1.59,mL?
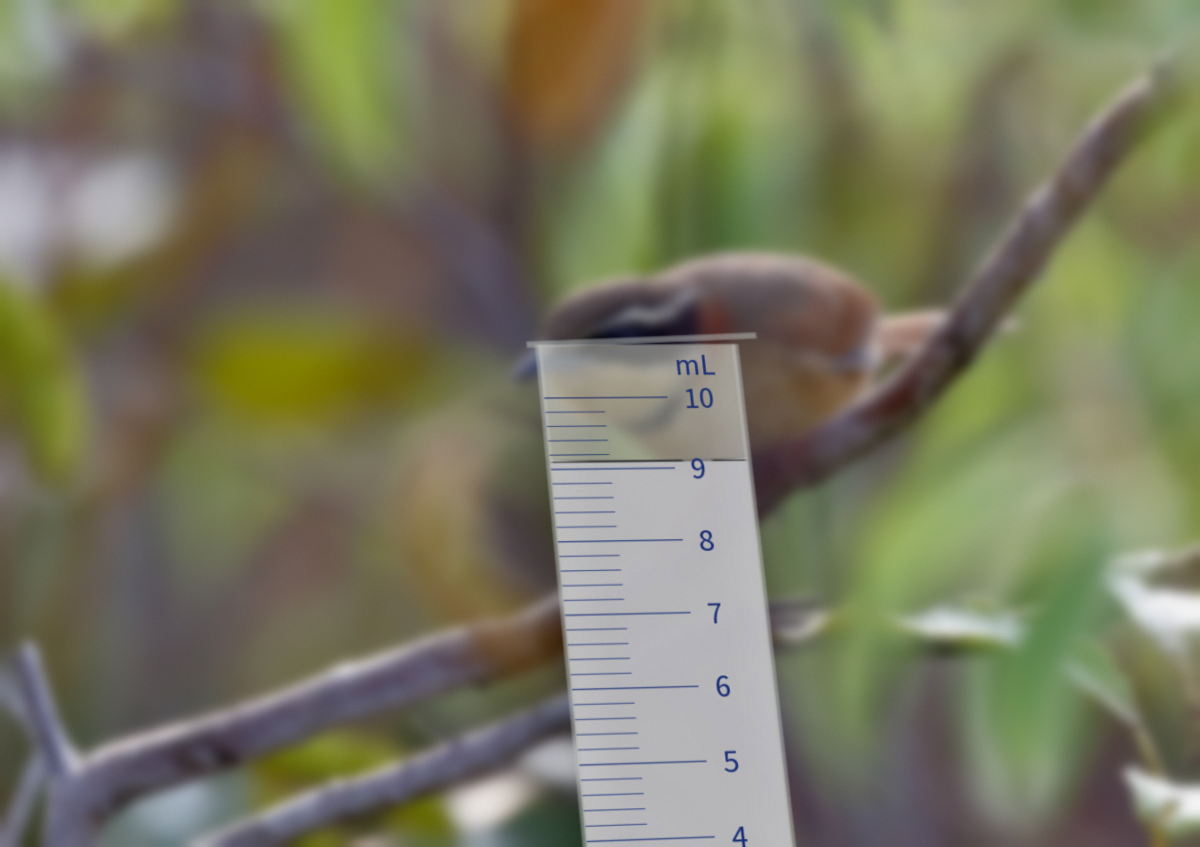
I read 9.1,mL
